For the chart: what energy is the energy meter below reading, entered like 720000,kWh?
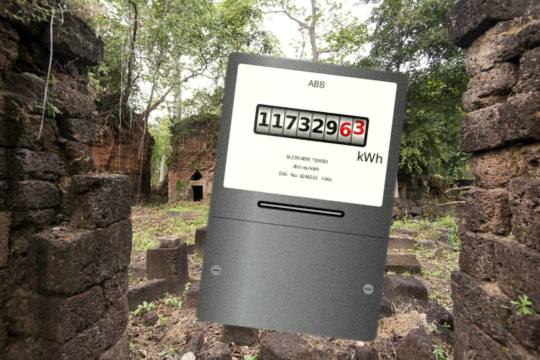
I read 117329.63,kWh
